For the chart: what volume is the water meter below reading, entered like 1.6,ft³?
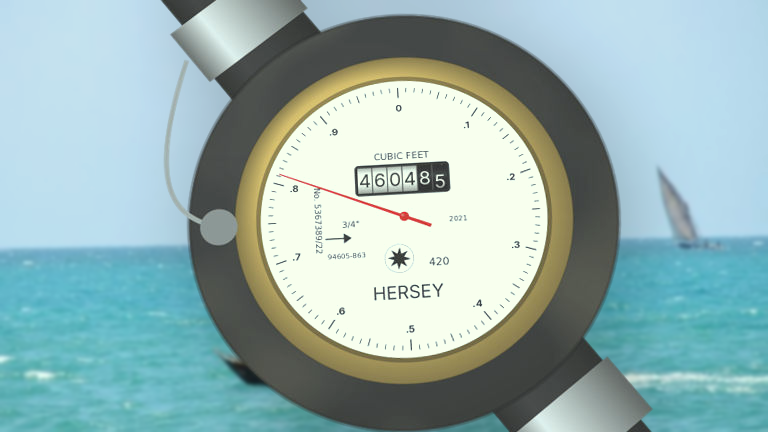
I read 460484.81,ft³
